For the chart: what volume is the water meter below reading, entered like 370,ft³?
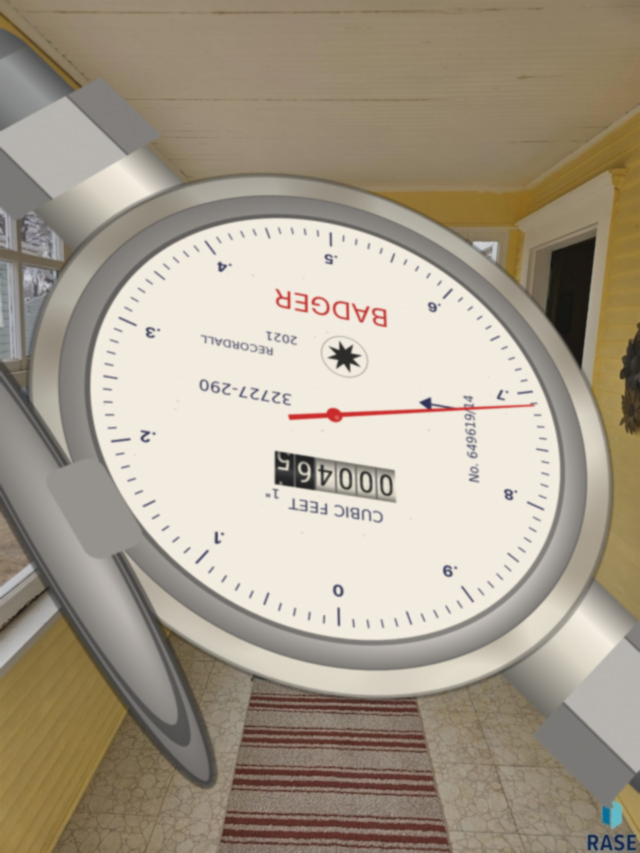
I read 464.71,ft³
